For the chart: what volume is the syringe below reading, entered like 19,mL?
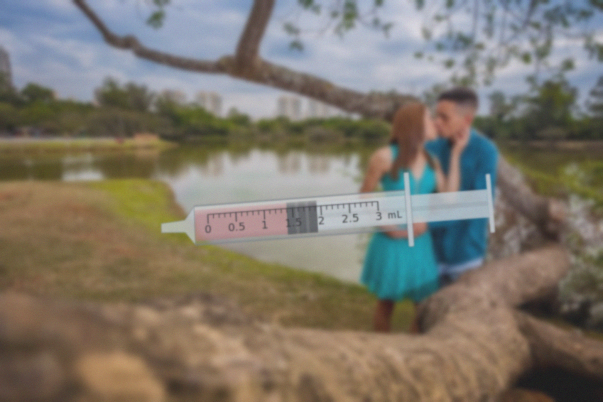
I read 1.4,mL
